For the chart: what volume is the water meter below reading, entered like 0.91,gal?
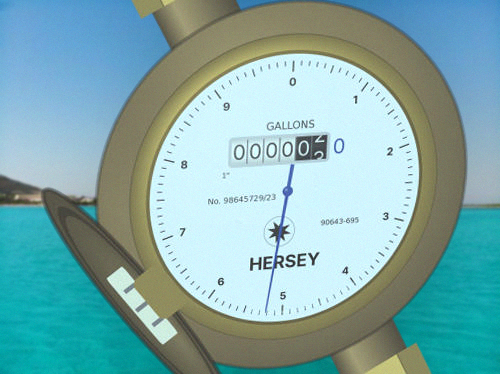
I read 25.2,gal
